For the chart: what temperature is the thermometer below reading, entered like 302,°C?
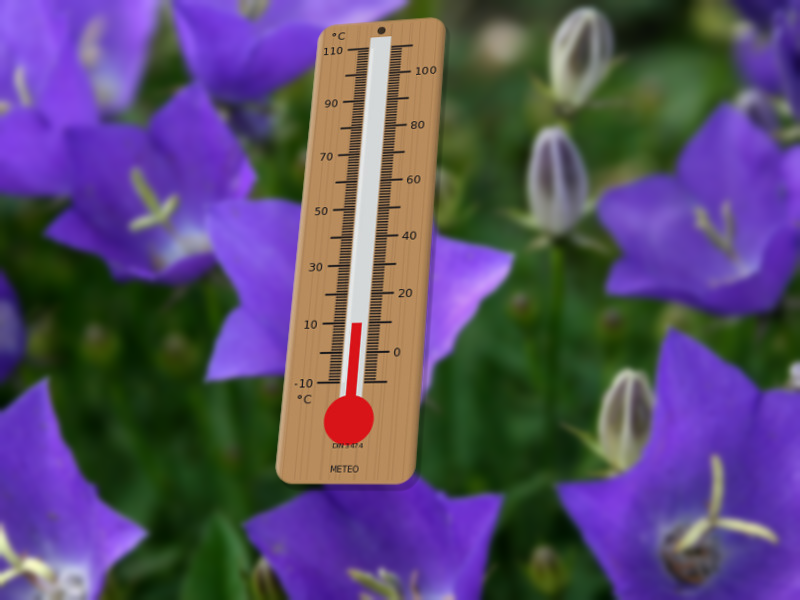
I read 10,°C
